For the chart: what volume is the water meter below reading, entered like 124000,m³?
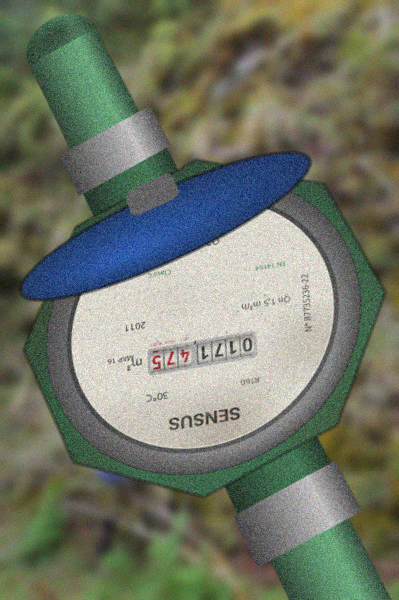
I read 171.475,m³
